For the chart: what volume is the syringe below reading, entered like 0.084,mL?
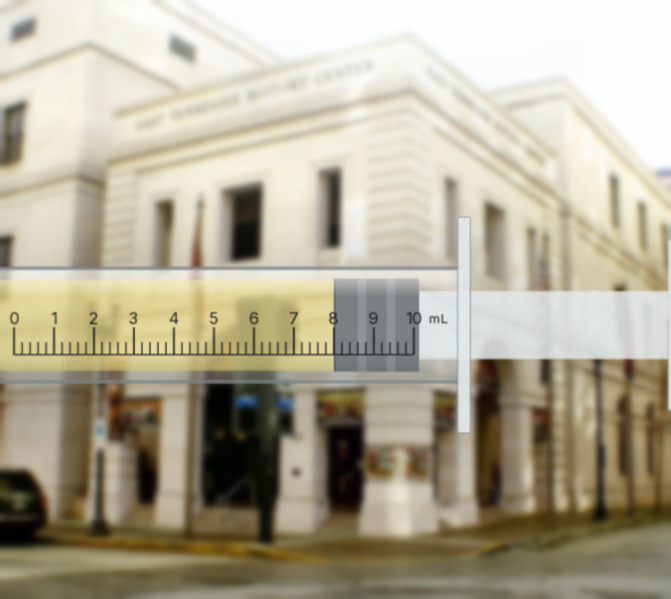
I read 8,mL
